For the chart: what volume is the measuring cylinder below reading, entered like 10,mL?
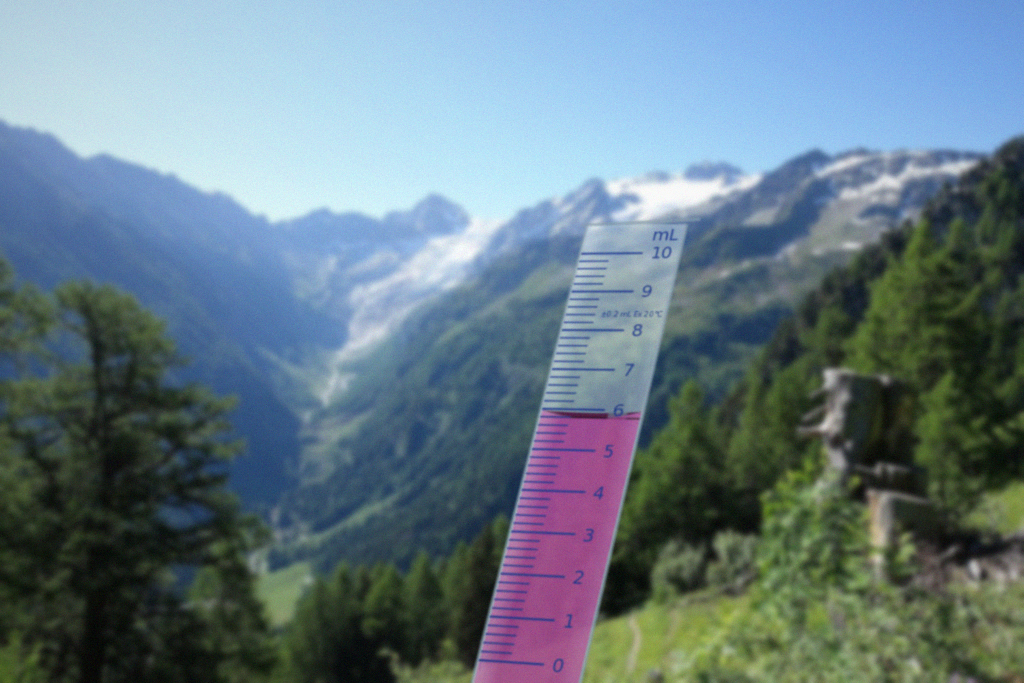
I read 5.8,mL
